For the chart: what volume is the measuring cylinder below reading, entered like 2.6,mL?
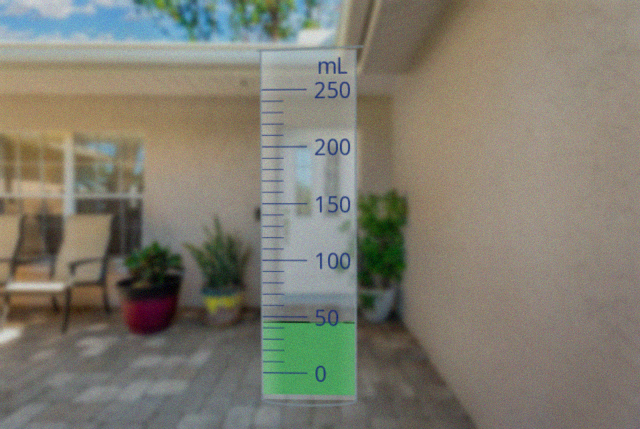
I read 45,mL
